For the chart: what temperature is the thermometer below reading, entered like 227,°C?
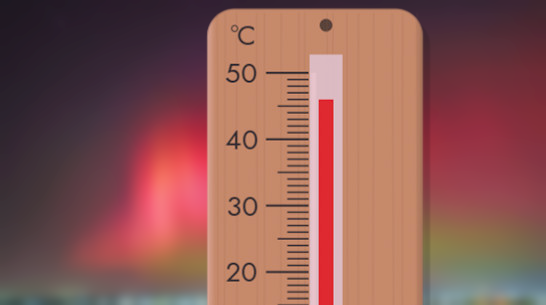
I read 46,°C
